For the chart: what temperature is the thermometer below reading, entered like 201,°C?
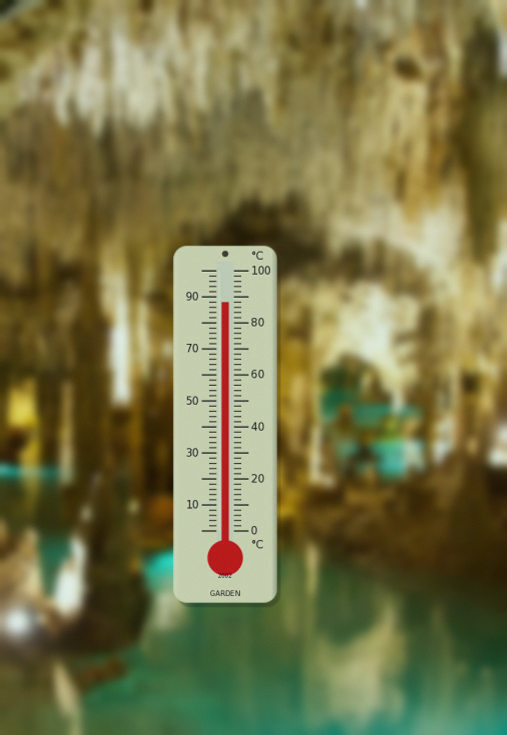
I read 88,°C
